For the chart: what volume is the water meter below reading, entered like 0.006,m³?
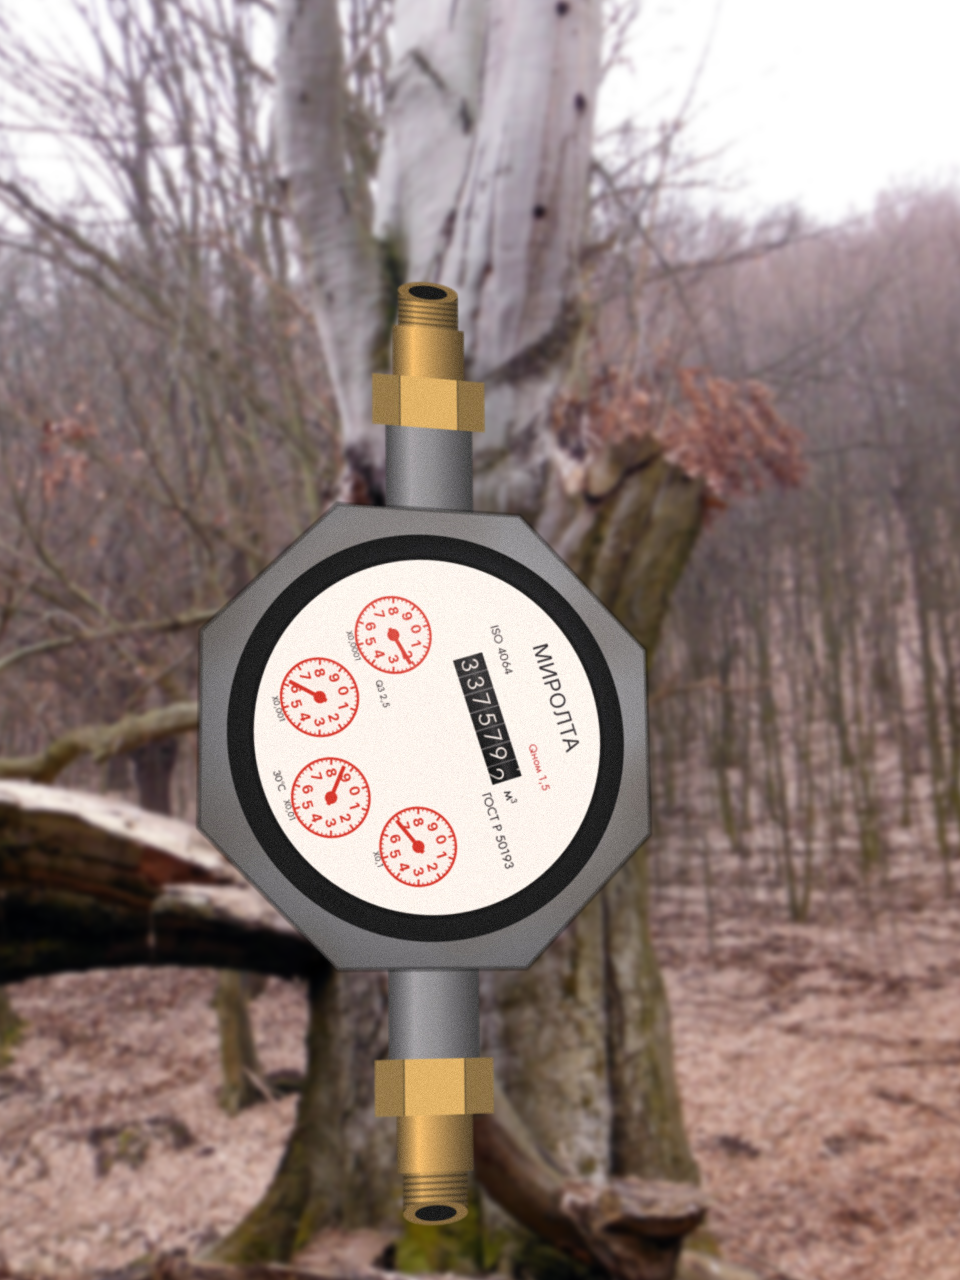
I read 3375791.6862,m³
